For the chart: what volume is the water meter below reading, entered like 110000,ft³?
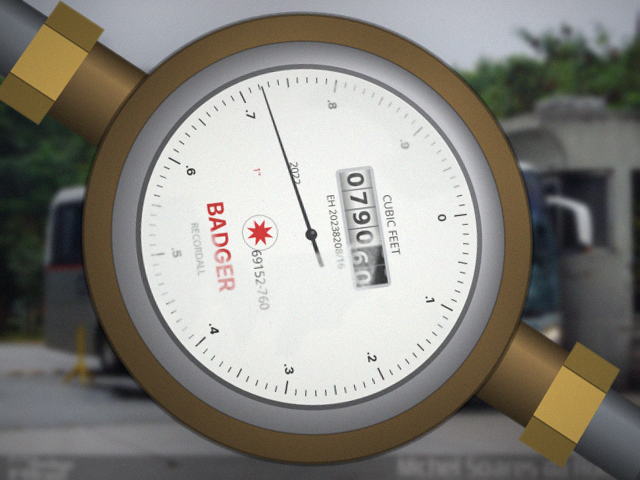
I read 79059.72,ft³
